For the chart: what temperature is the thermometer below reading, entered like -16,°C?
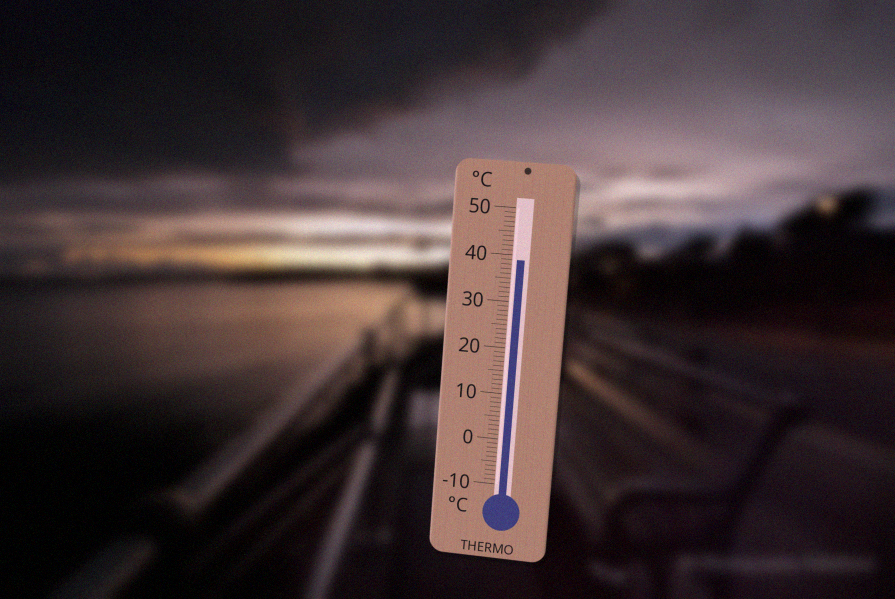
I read 39,°C
